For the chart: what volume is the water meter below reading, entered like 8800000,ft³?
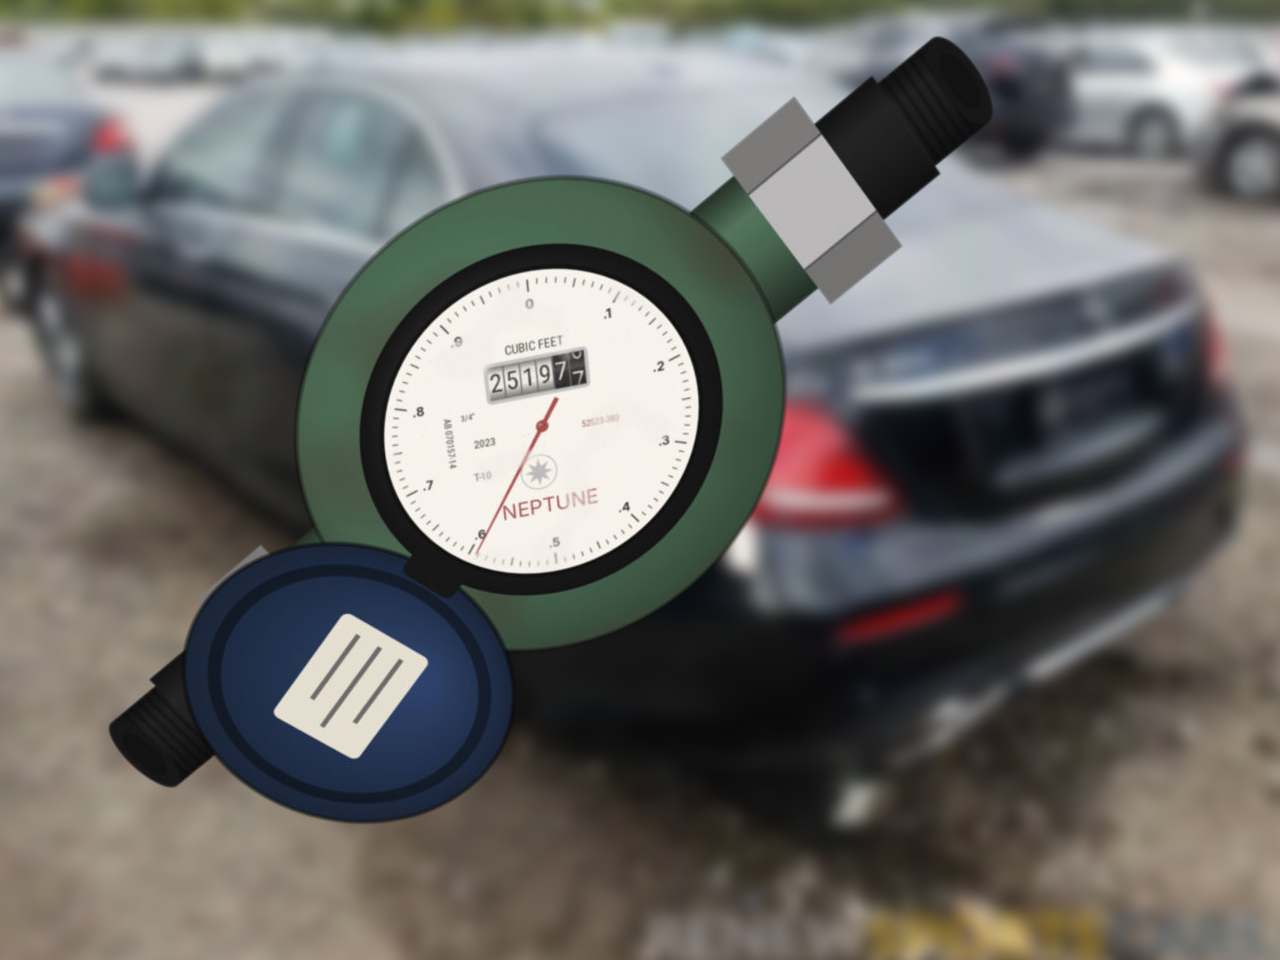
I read 251976.59,ft³
